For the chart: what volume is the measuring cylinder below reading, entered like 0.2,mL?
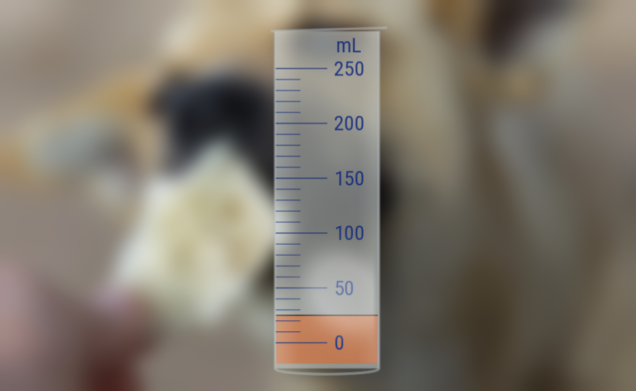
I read 25,mL
